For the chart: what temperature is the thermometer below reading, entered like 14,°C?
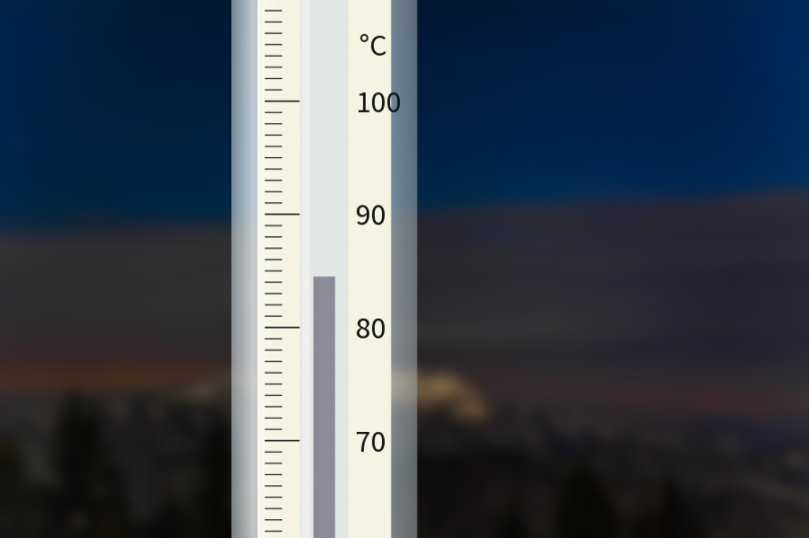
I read 84.5,°C
